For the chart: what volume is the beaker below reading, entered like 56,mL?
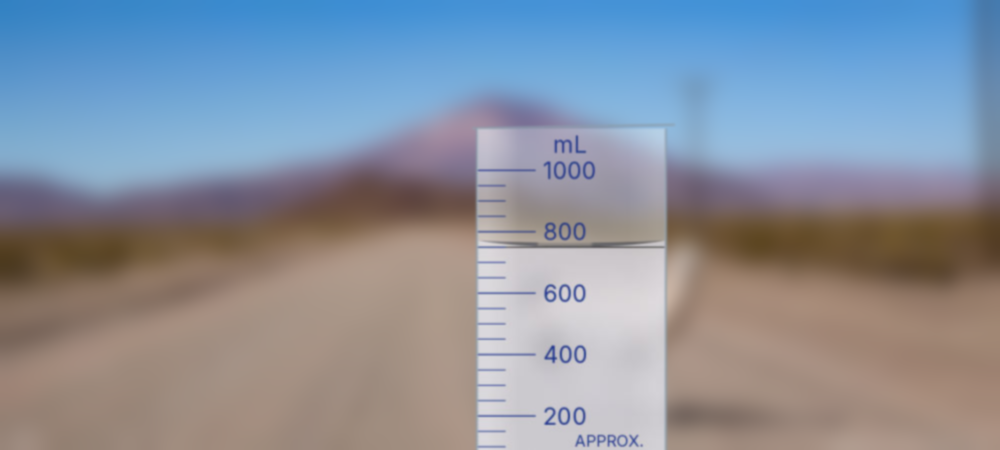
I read 750,mL
